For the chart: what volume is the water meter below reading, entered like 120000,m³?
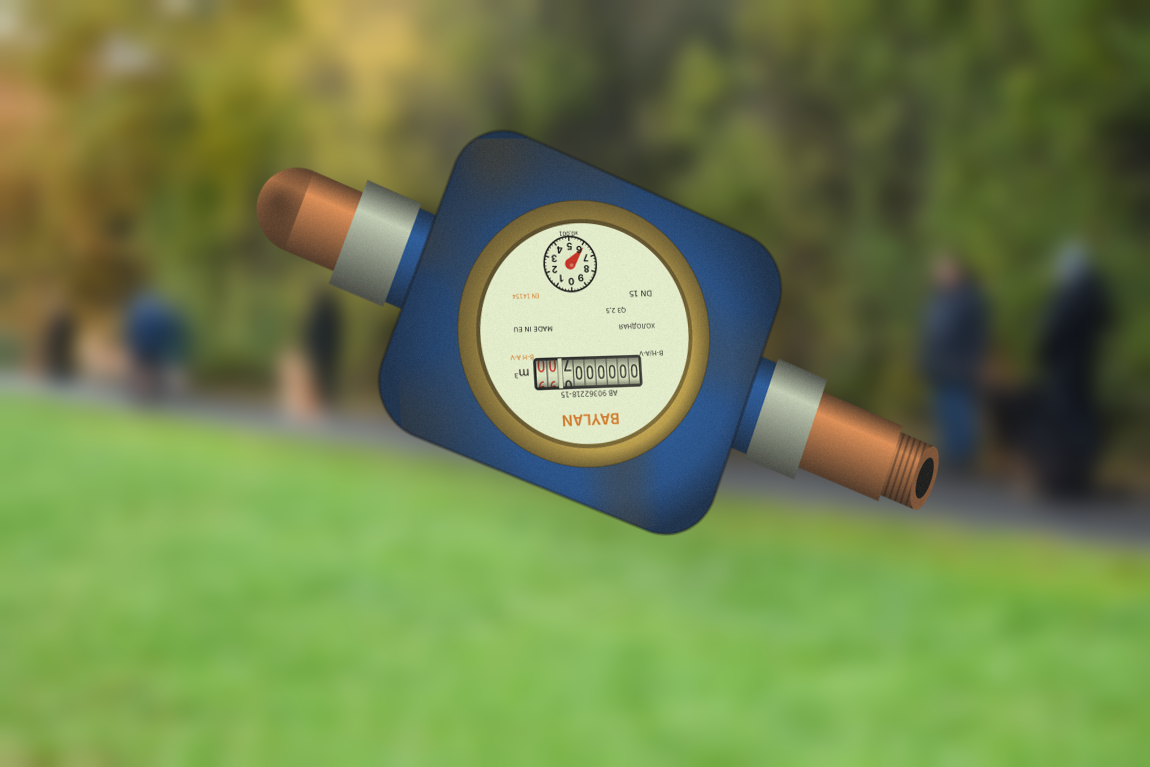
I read 6.996,m³
